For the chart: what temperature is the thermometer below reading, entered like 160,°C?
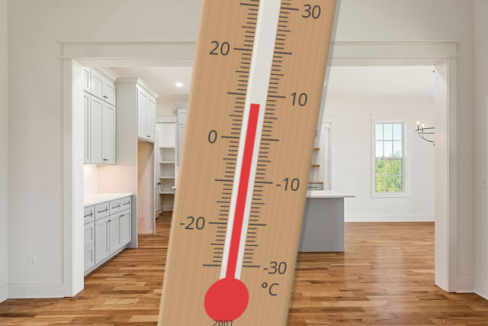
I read 8,°C
